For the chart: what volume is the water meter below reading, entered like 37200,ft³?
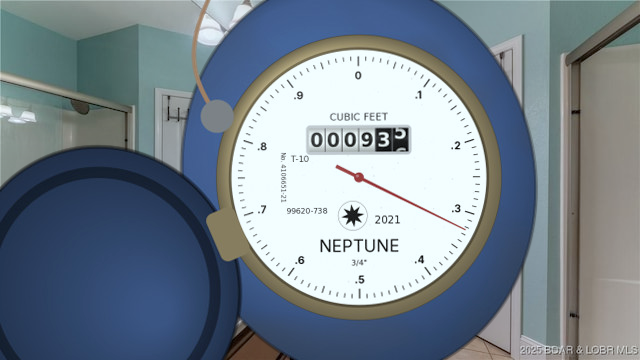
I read 935.32,ft³
